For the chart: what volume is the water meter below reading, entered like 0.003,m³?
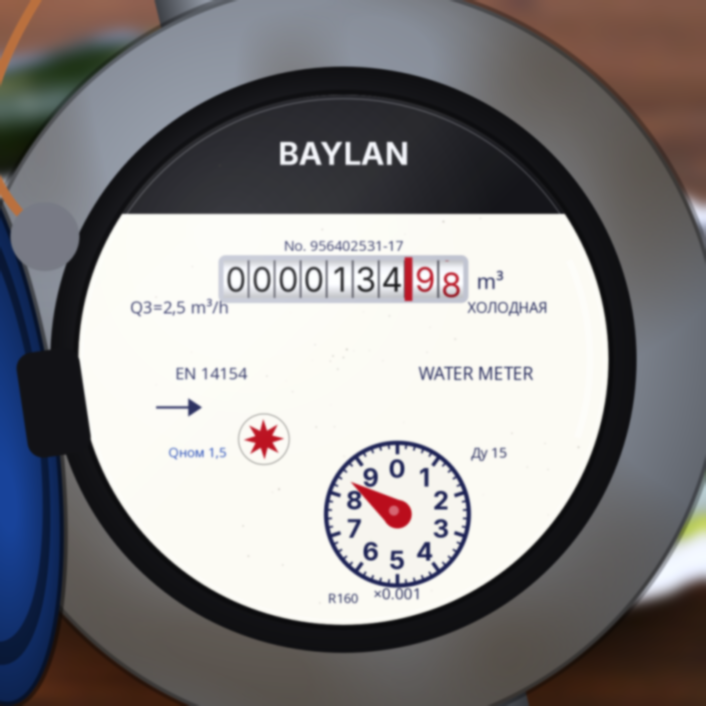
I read 134.978,m³
